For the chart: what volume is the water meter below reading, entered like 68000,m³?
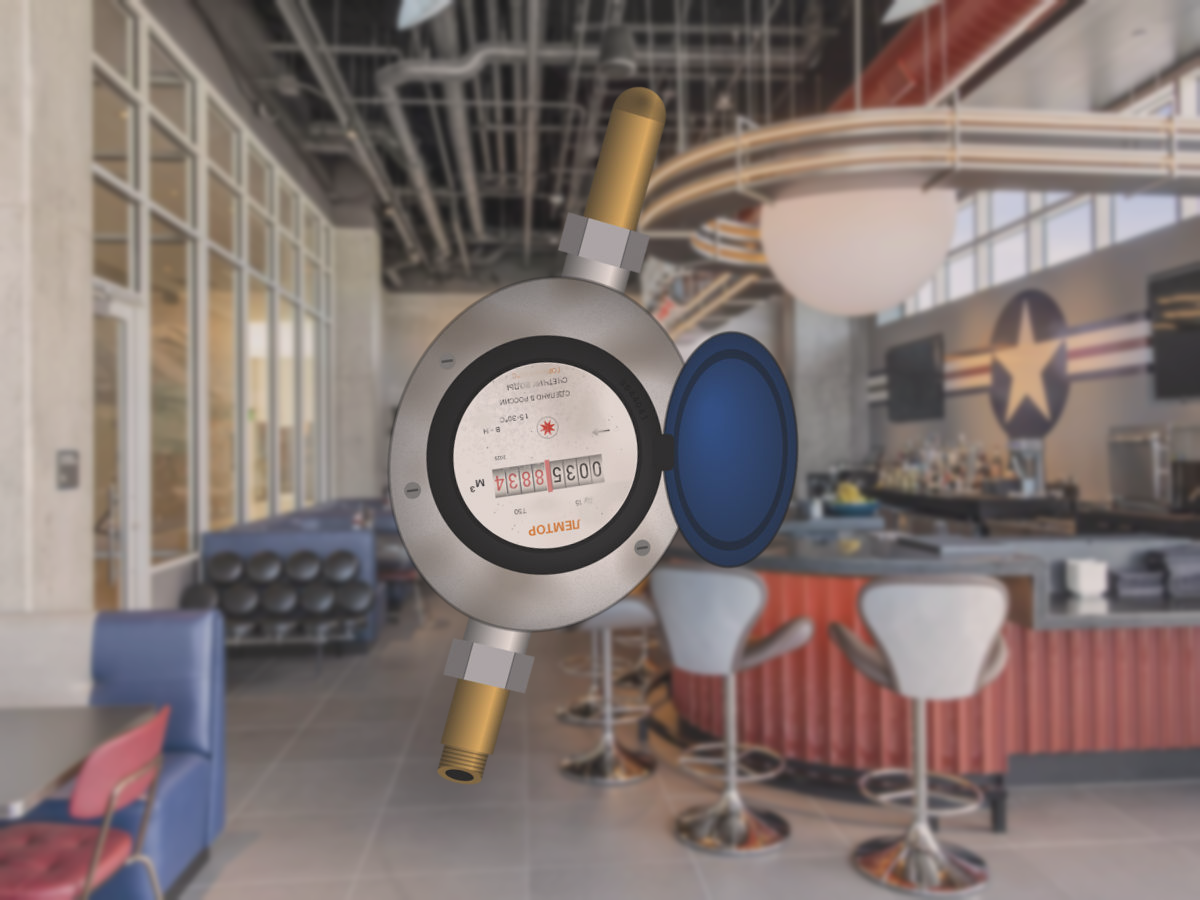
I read 35.8834,m³
